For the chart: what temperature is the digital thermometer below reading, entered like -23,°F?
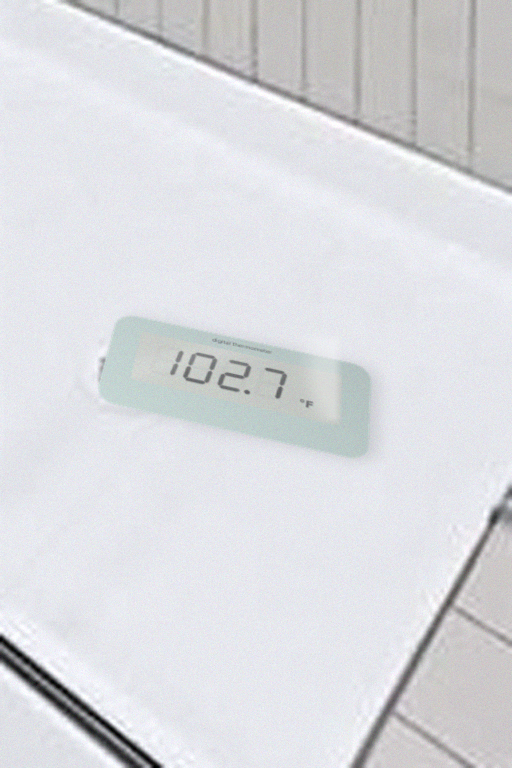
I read 102.7,°F
